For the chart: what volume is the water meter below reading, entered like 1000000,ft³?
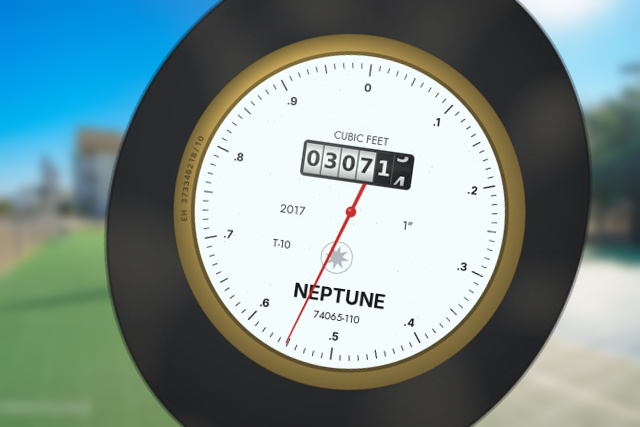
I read 30713.55,ft³
